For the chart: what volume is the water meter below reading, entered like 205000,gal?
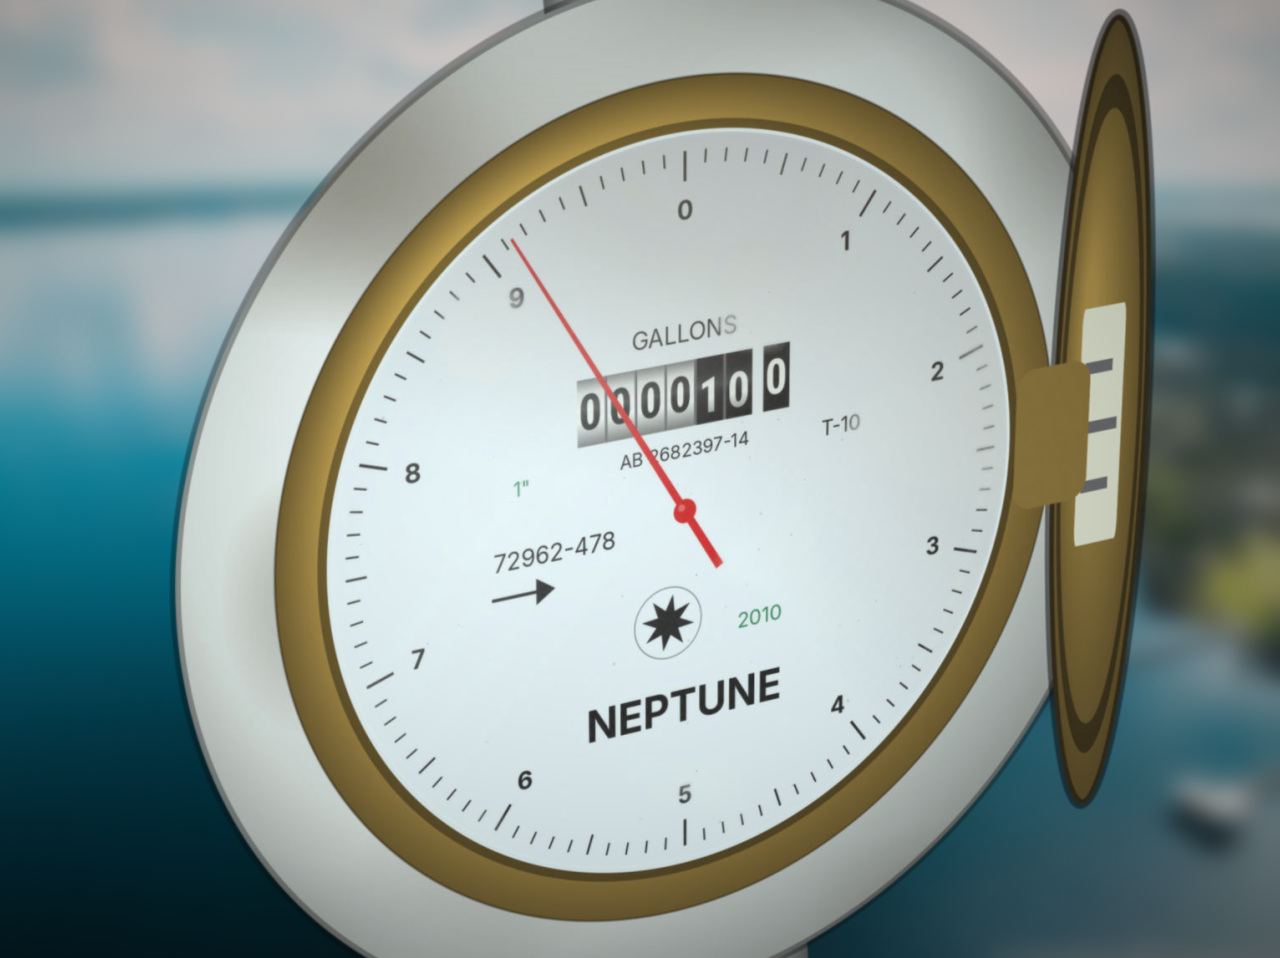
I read 99.1,gal
